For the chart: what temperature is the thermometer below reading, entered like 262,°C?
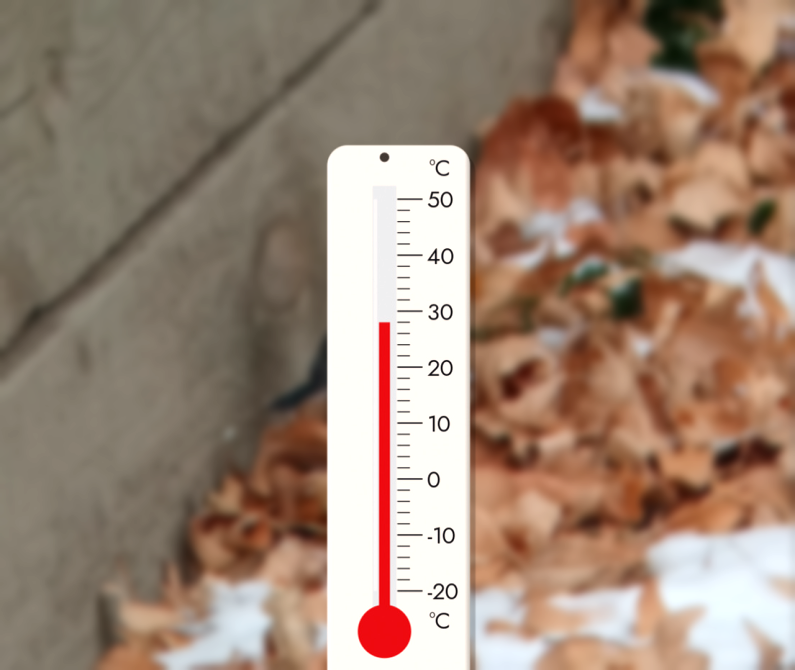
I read 28,°C
